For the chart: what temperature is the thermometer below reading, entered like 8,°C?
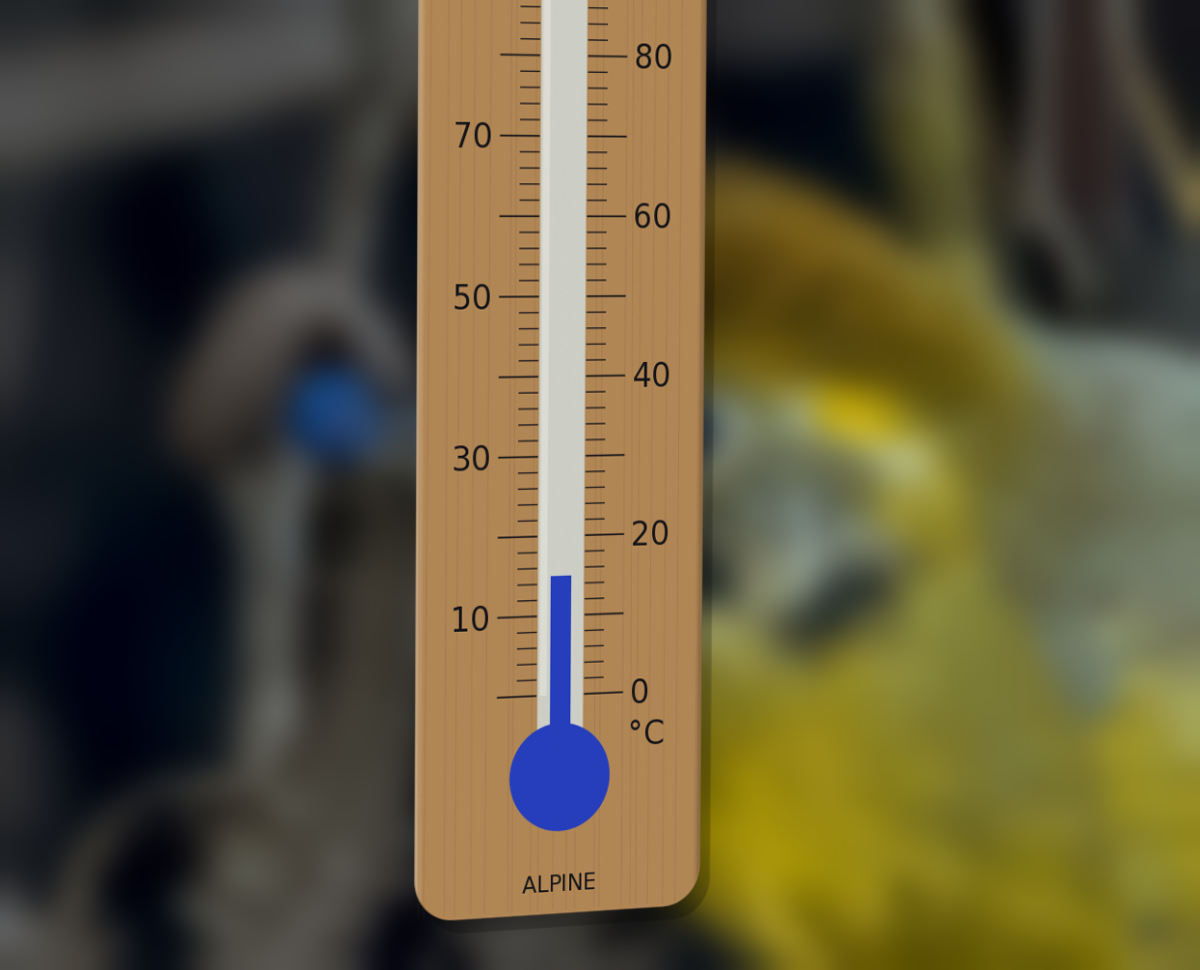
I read 15,°C
